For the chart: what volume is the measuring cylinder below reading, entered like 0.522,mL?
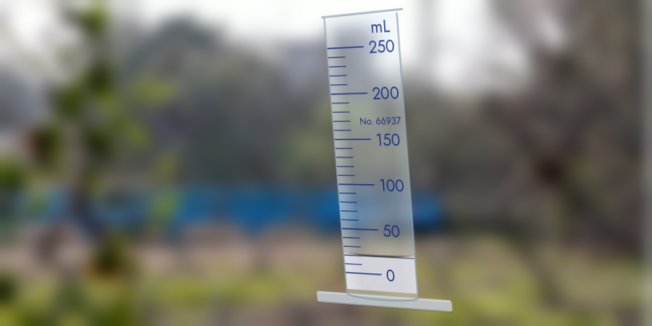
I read 20,mL
